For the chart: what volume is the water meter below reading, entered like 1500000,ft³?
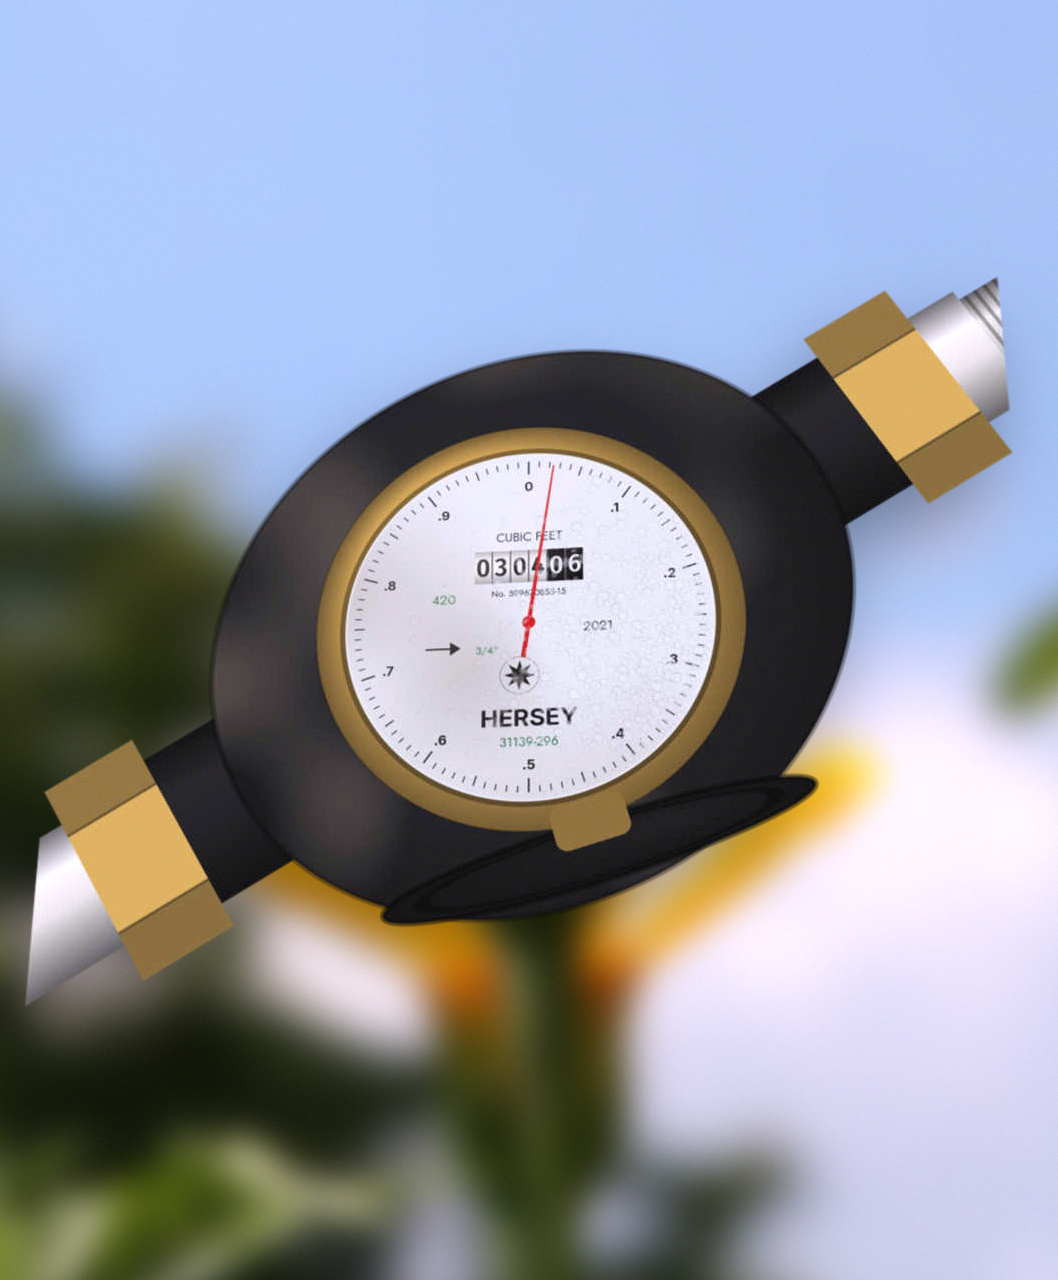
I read 30406.02,ft³
